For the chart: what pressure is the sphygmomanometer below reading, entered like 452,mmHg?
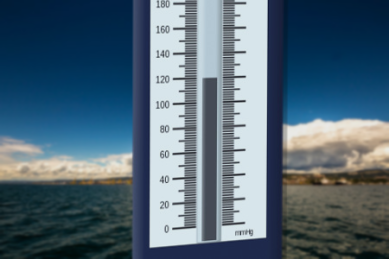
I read 120,mmHg
